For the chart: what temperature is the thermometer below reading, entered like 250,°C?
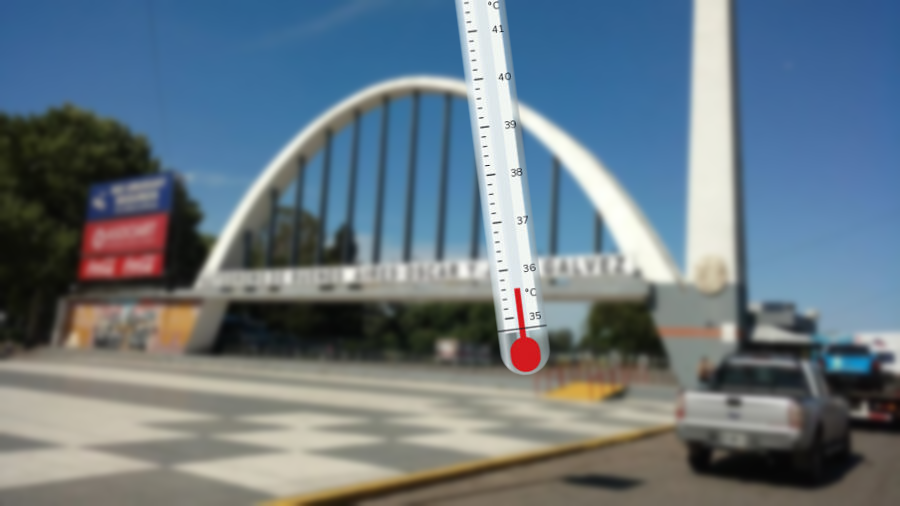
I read 35.6,°C
